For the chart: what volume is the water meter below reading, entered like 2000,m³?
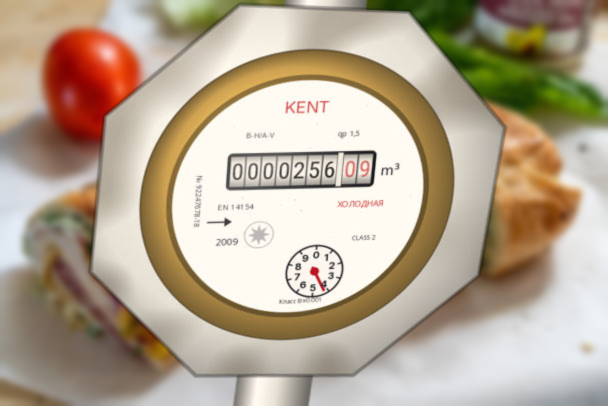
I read 256.094,m³
